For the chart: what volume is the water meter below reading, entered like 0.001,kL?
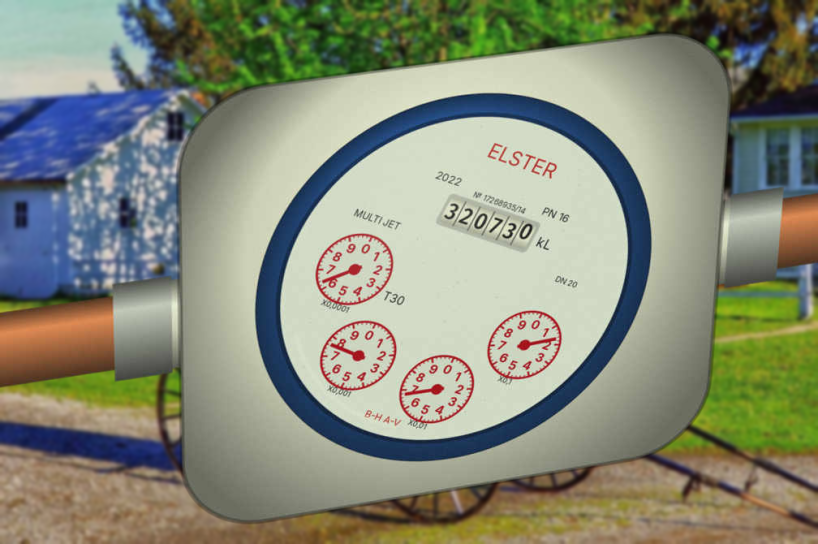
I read 320730.1676,kL
